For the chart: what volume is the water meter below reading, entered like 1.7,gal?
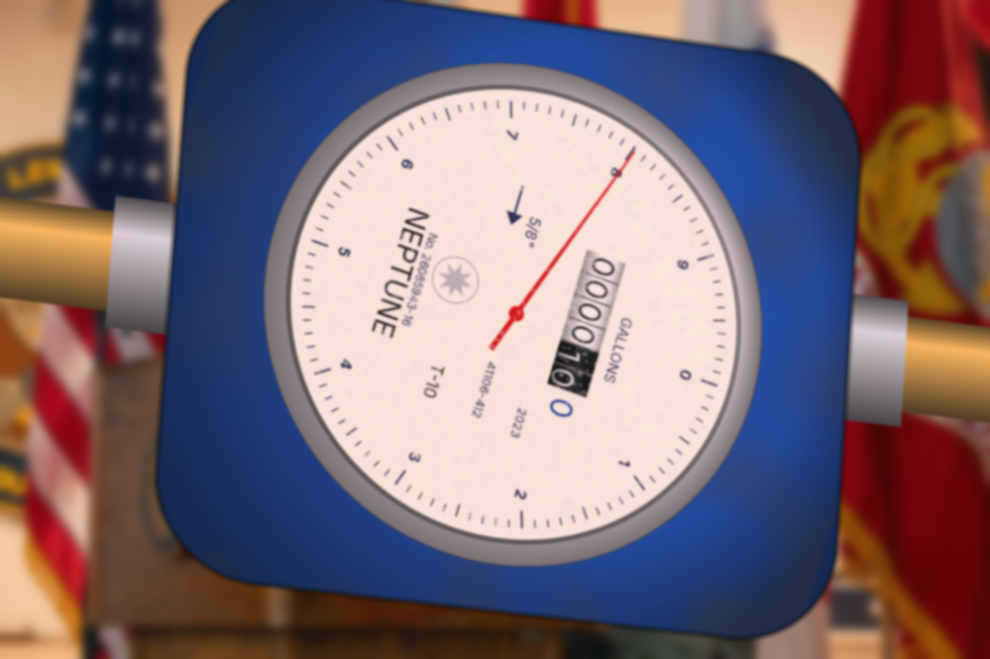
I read 98.0,gal
